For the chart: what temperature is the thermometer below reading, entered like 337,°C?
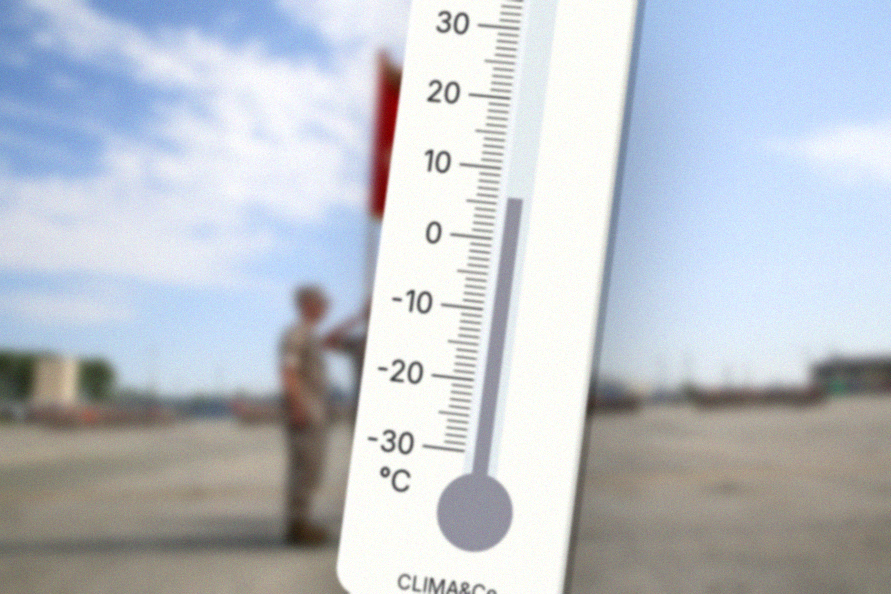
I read 6,°C
